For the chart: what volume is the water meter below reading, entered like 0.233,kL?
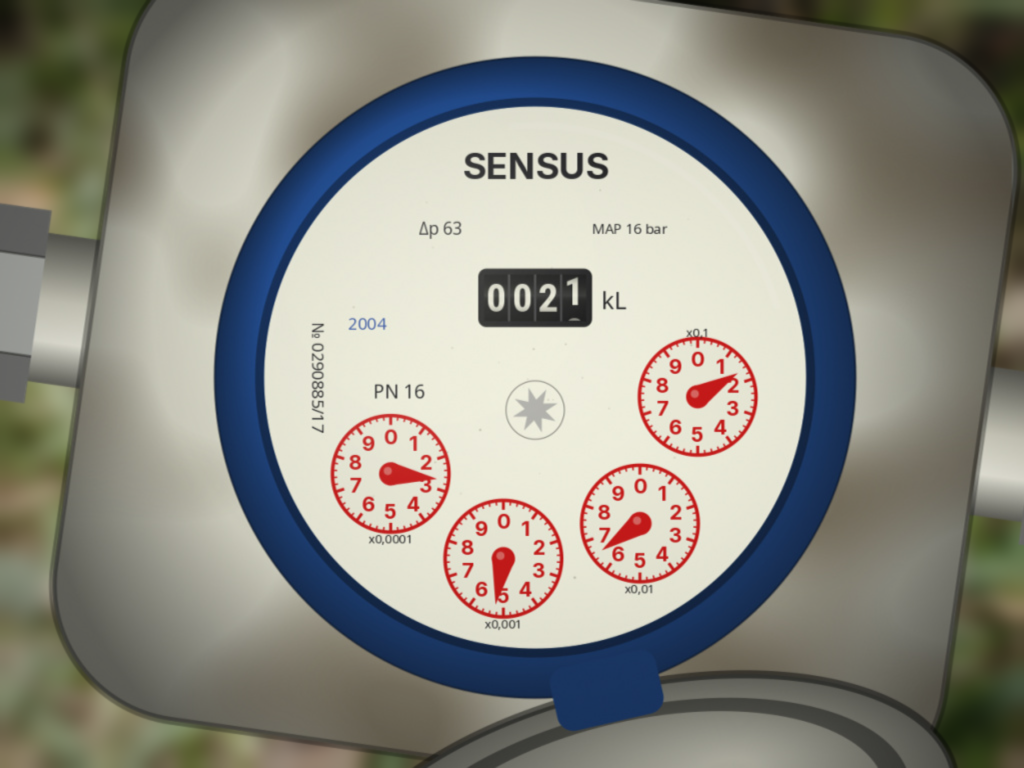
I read 21.1652,kL
